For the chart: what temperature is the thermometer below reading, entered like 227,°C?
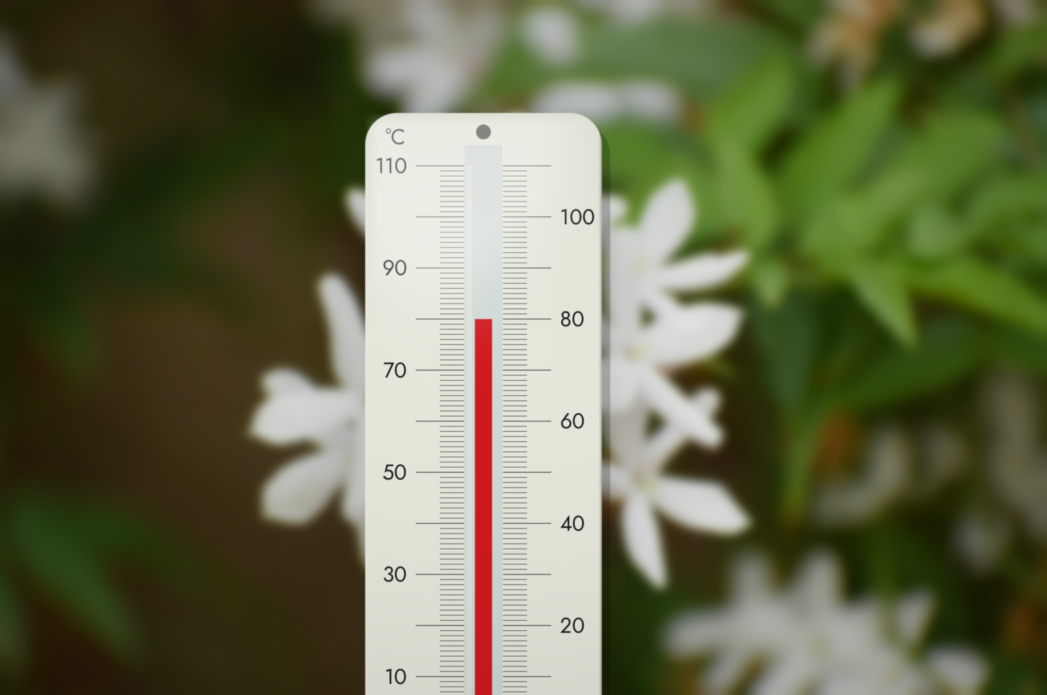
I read 80,°C
